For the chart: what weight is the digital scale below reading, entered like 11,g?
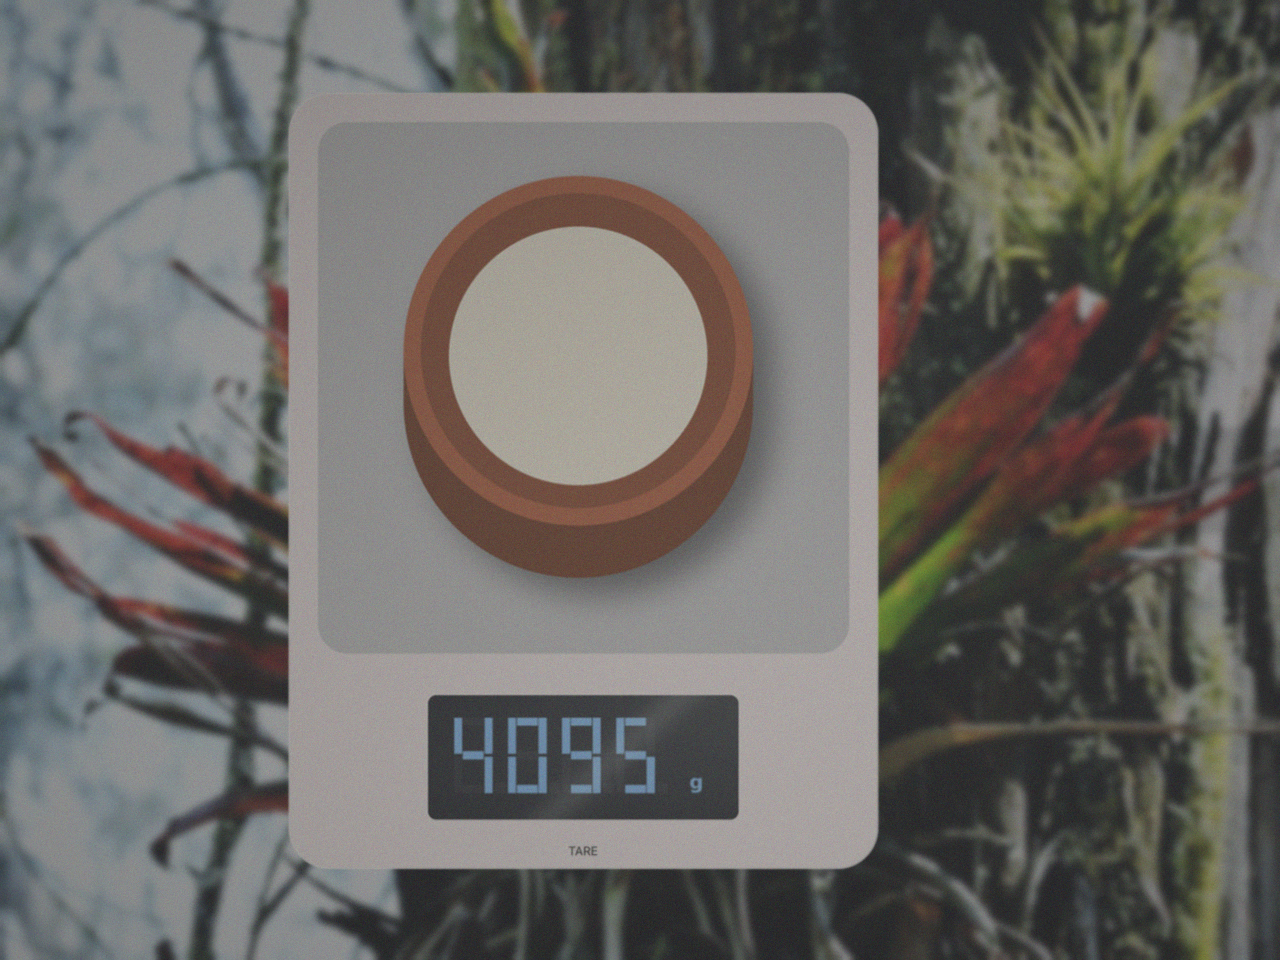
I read 4095,g
